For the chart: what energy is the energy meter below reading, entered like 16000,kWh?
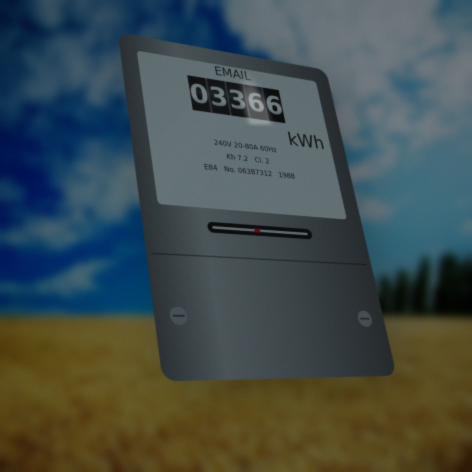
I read 3366,kWh
